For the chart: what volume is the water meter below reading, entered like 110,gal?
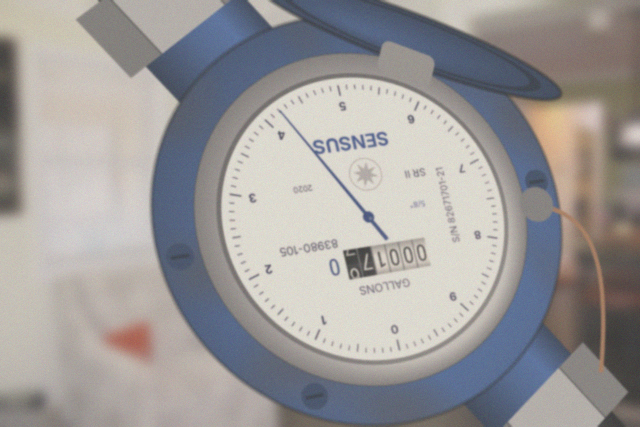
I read 1764.2,gal
